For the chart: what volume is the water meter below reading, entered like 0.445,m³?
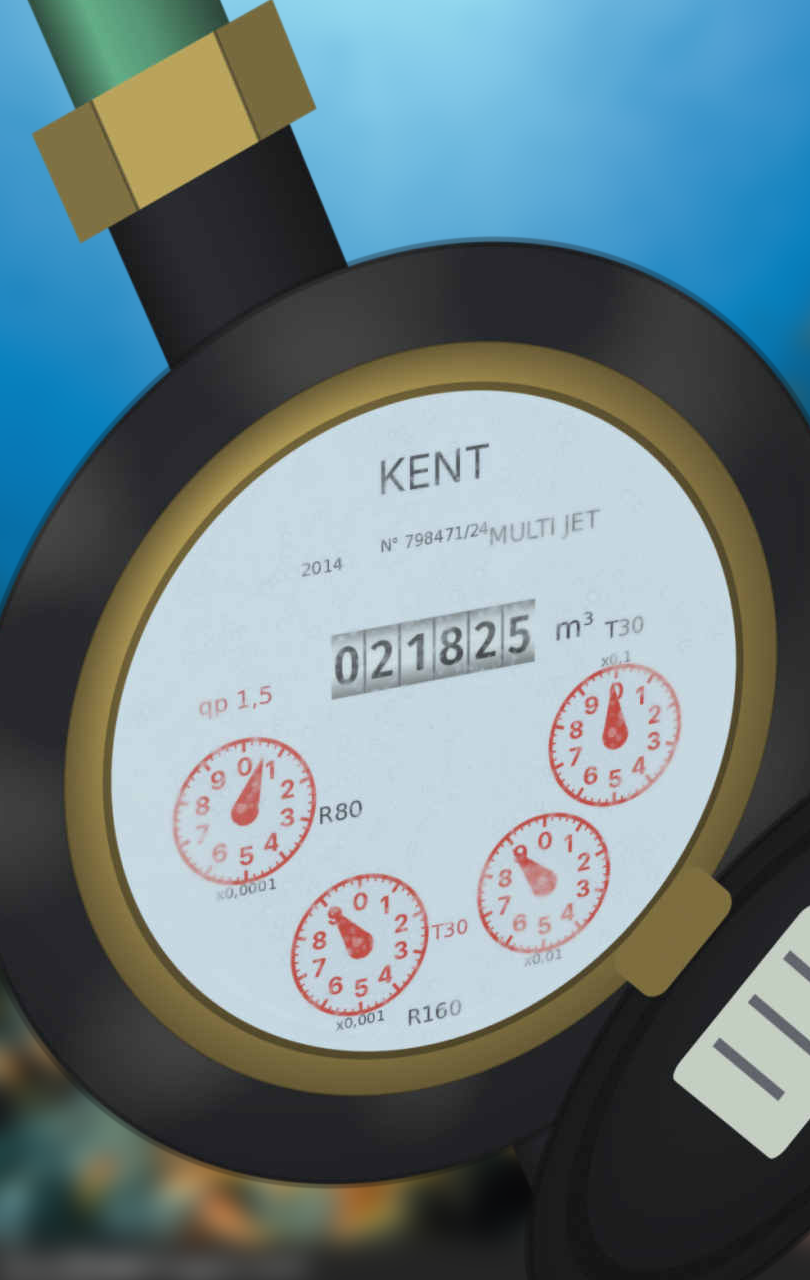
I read 21824.9890,m³
